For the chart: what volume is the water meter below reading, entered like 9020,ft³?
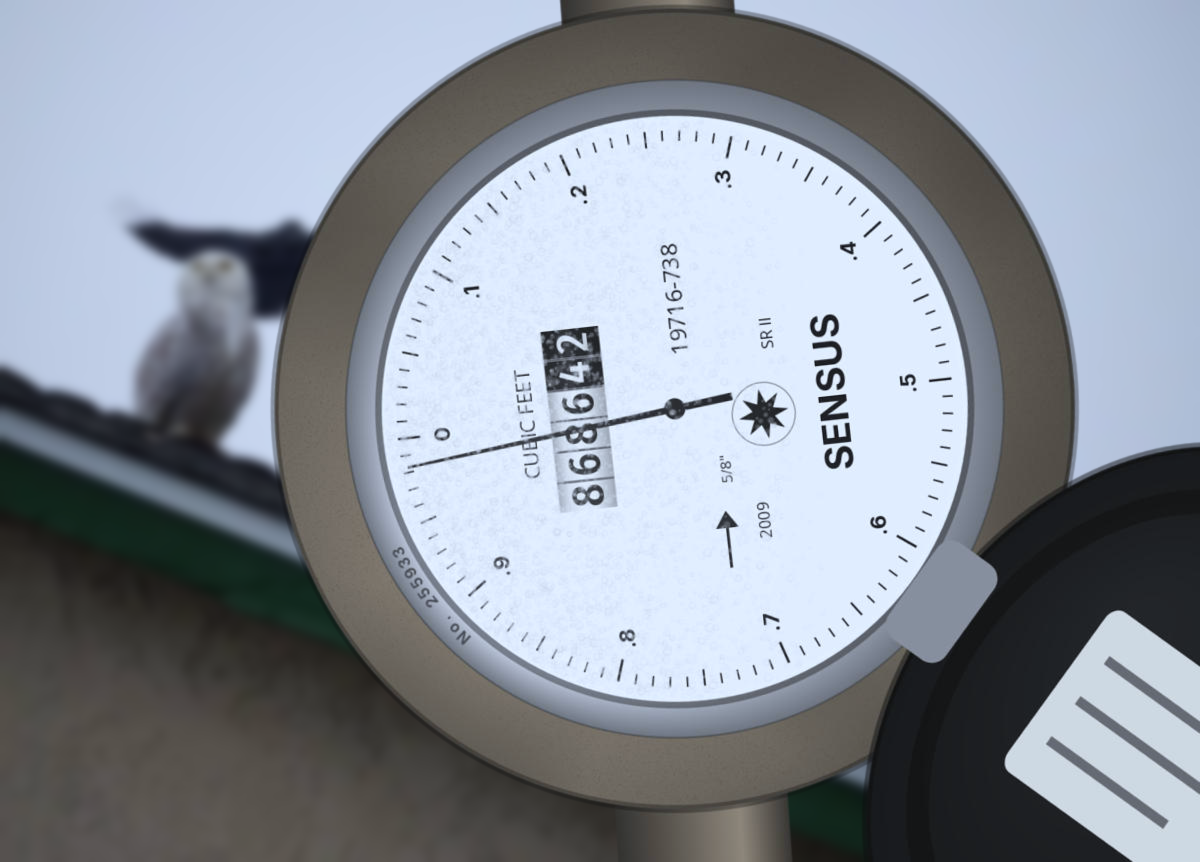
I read 868641.98,ft³
